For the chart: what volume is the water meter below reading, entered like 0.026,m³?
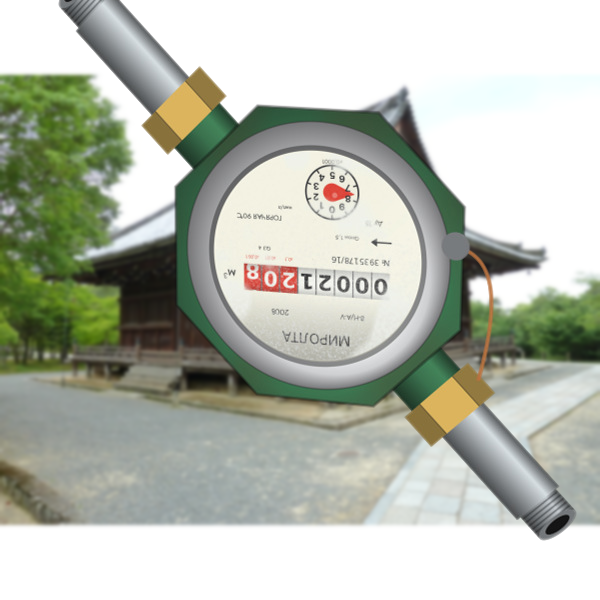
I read 21.2077,m³
